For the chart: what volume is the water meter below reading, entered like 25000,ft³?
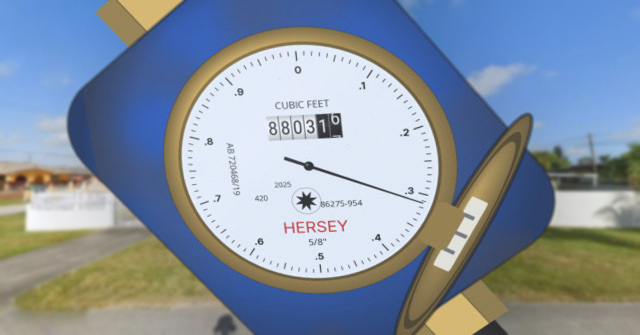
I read 880316.31,ft³
